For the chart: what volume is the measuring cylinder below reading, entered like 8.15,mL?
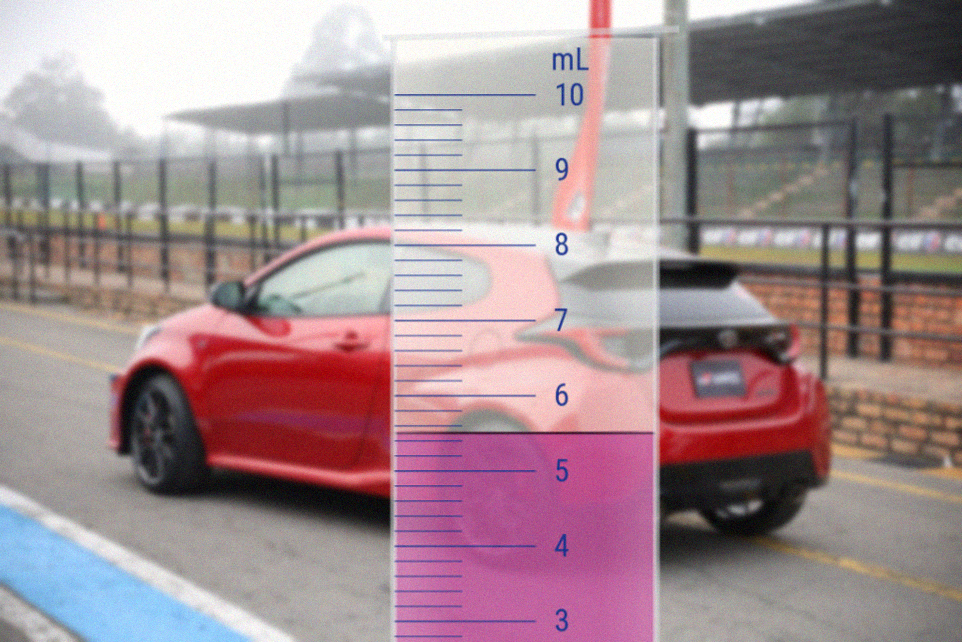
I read 5.5,mL
